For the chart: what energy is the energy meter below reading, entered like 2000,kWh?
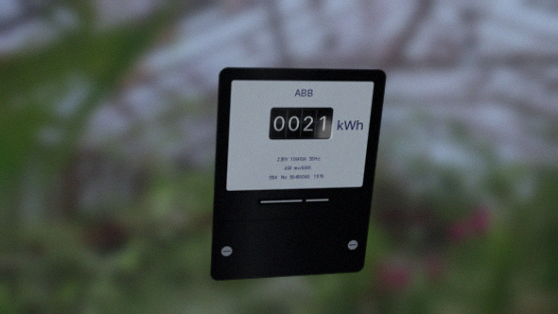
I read 21,kWh
